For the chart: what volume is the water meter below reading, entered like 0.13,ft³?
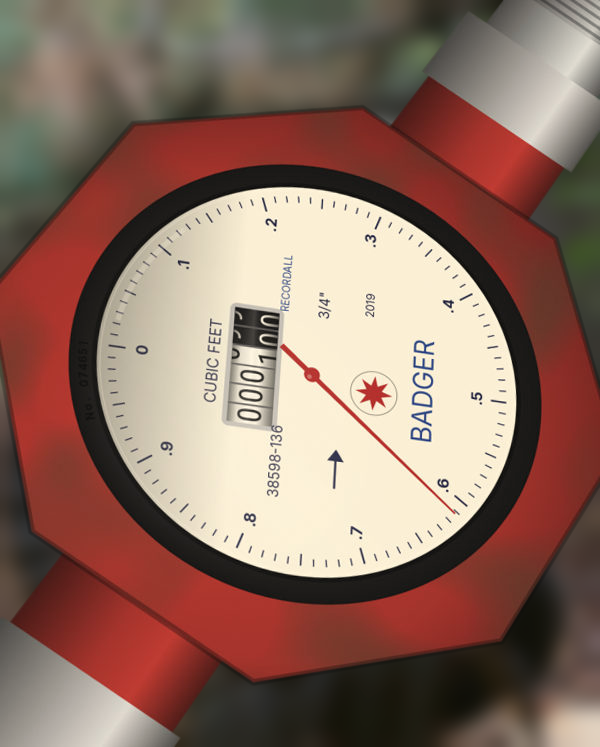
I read 99.61,ft³
